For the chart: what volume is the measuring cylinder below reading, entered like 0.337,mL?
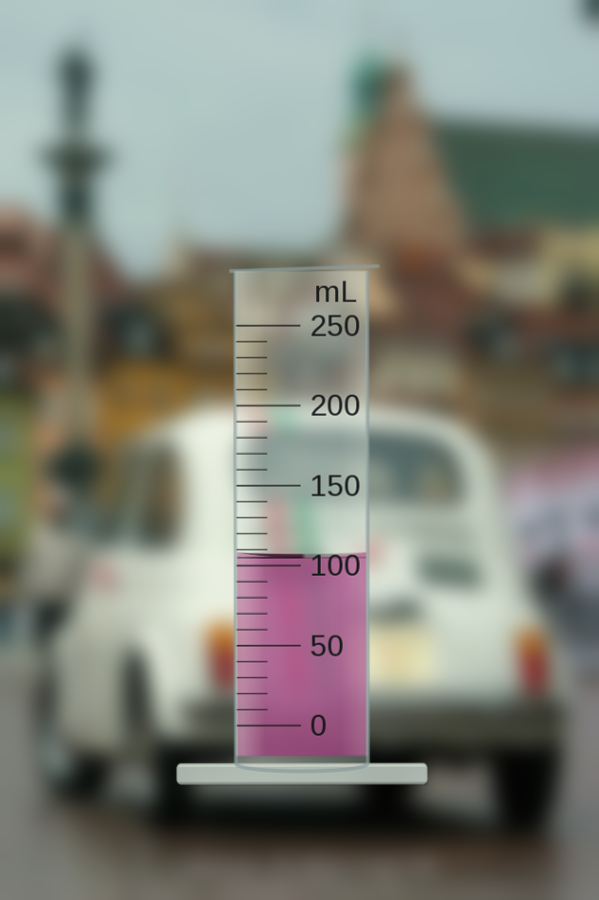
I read 105,mL
